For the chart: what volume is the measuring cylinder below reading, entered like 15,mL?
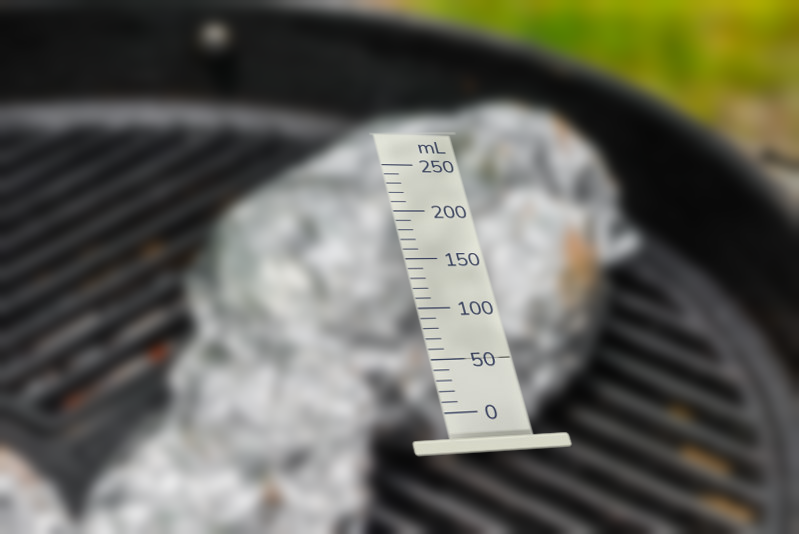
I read 50,mL
